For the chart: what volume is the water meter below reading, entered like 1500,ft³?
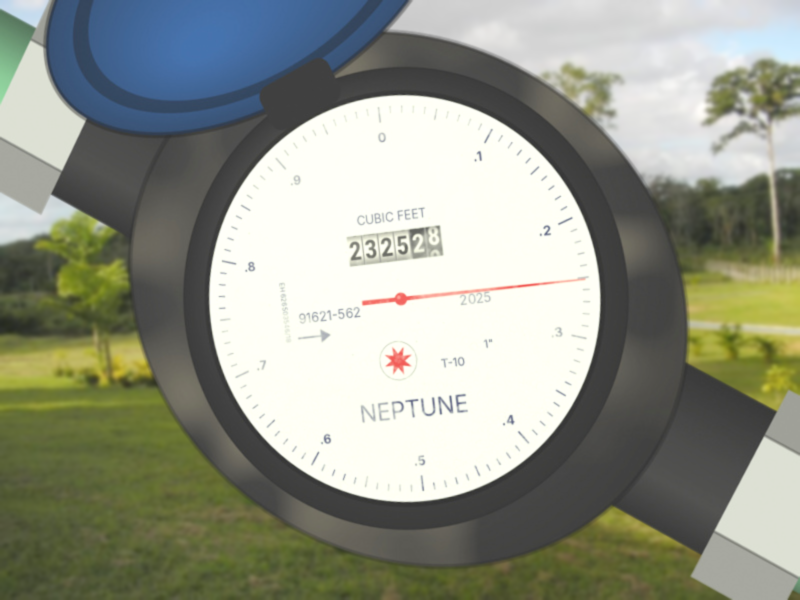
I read 232528.25,ft³
